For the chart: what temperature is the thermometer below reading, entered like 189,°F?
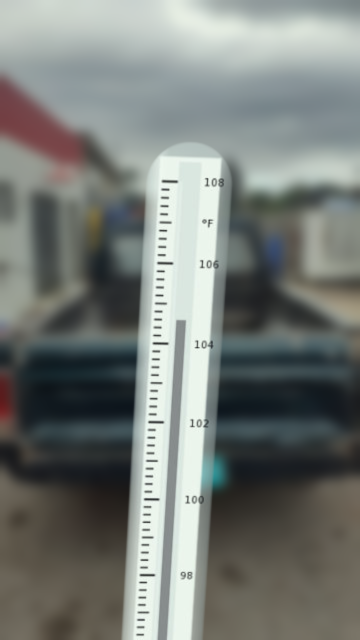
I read 104.6,°F
